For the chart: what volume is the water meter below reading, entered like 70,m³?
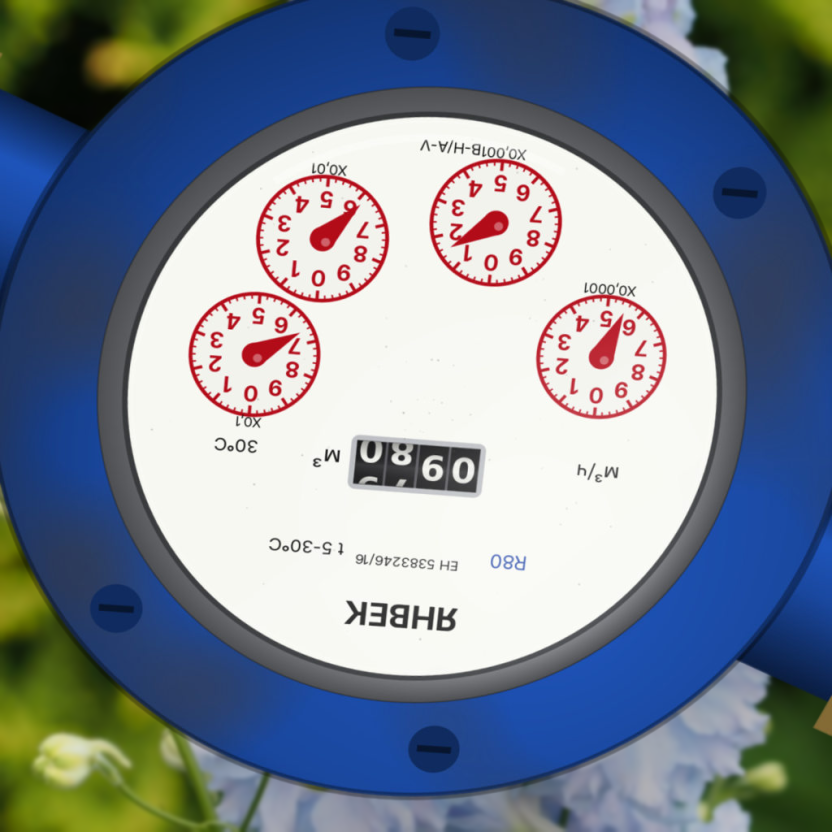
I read 979.6615,m³
